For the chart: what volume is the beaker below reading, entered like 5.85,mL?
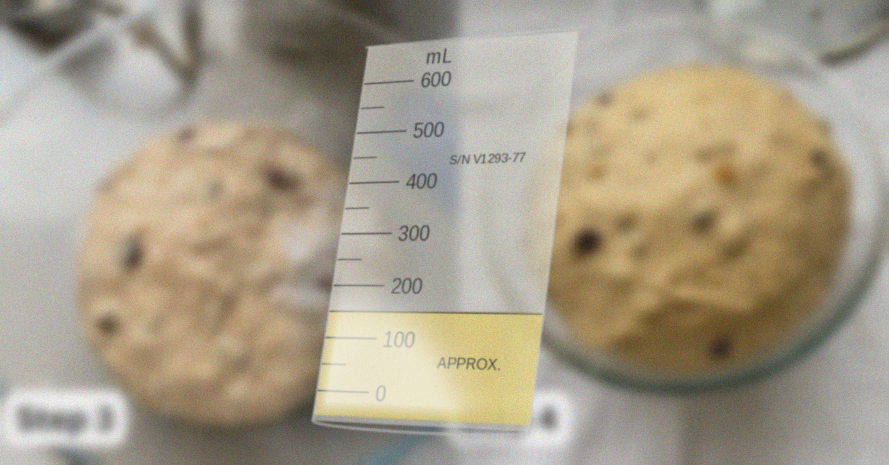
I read 150,mL
